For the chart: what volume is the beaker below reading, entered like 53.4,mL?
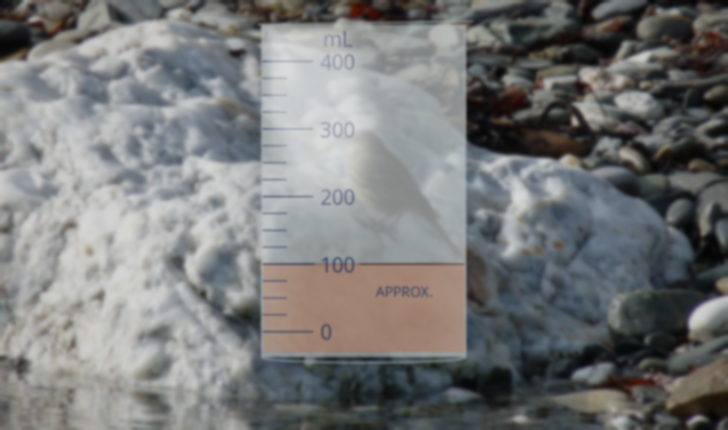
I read 100,mL
